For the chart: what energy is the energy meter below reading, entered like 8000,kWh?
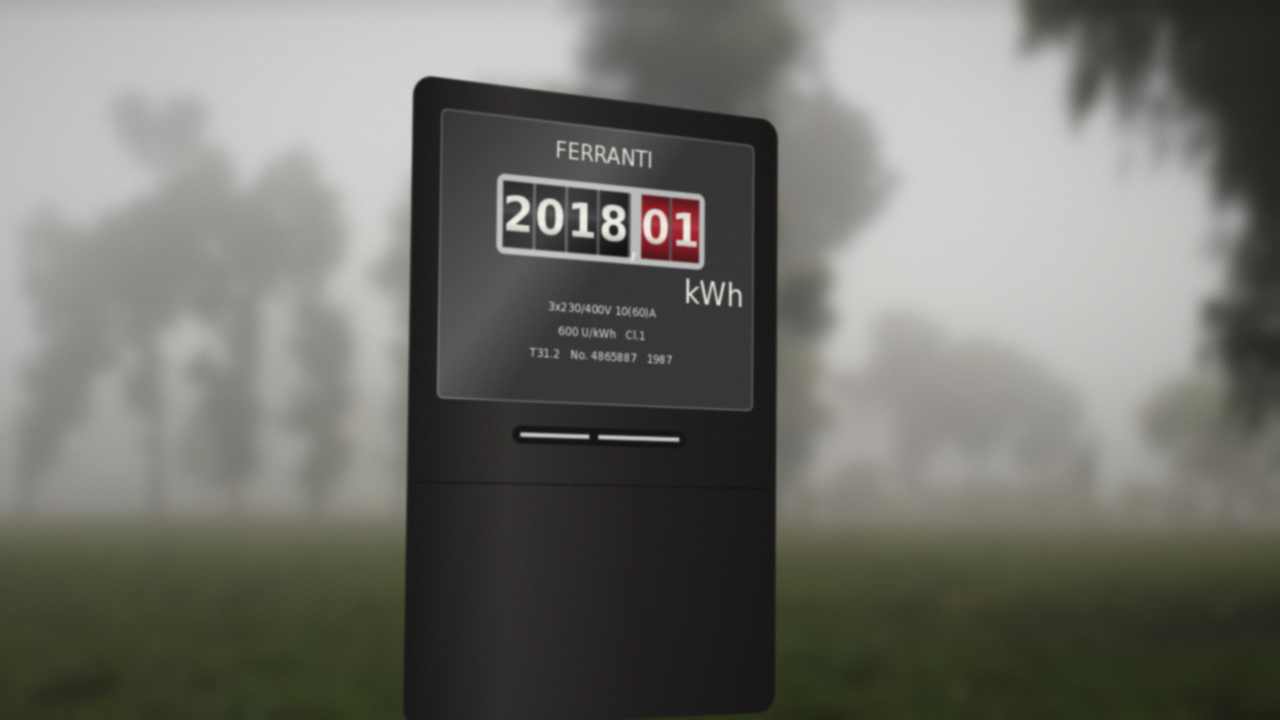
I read 2018.01,kWh
